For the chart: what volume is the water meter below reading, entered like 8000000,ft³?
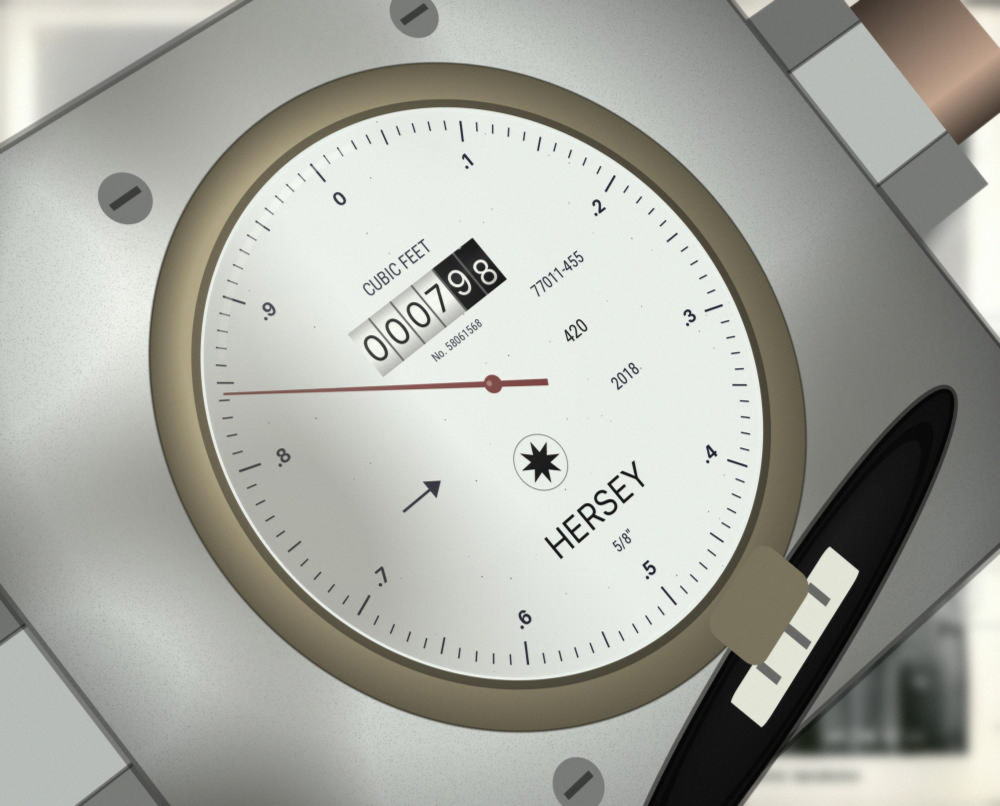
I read 797.84,ft³
